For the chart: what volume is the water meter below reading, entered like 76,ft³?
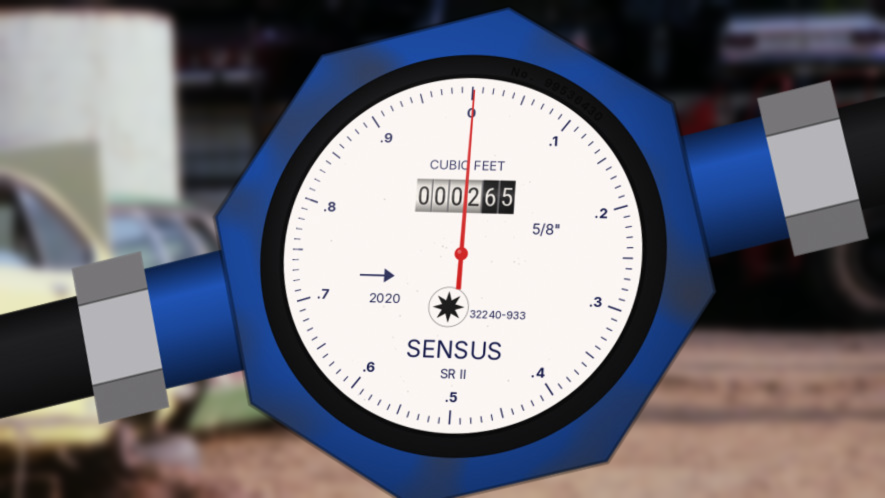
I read 265.00,ft³
